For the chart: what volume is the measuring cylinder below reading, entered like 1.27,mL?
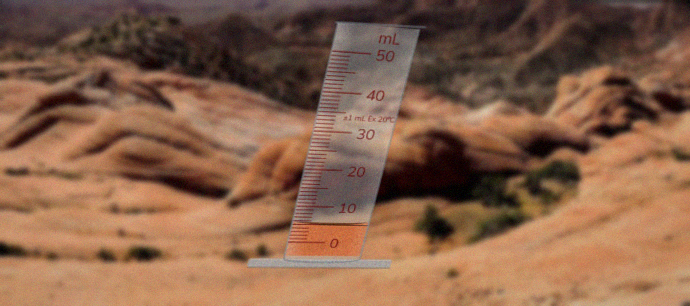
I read 5,mL
